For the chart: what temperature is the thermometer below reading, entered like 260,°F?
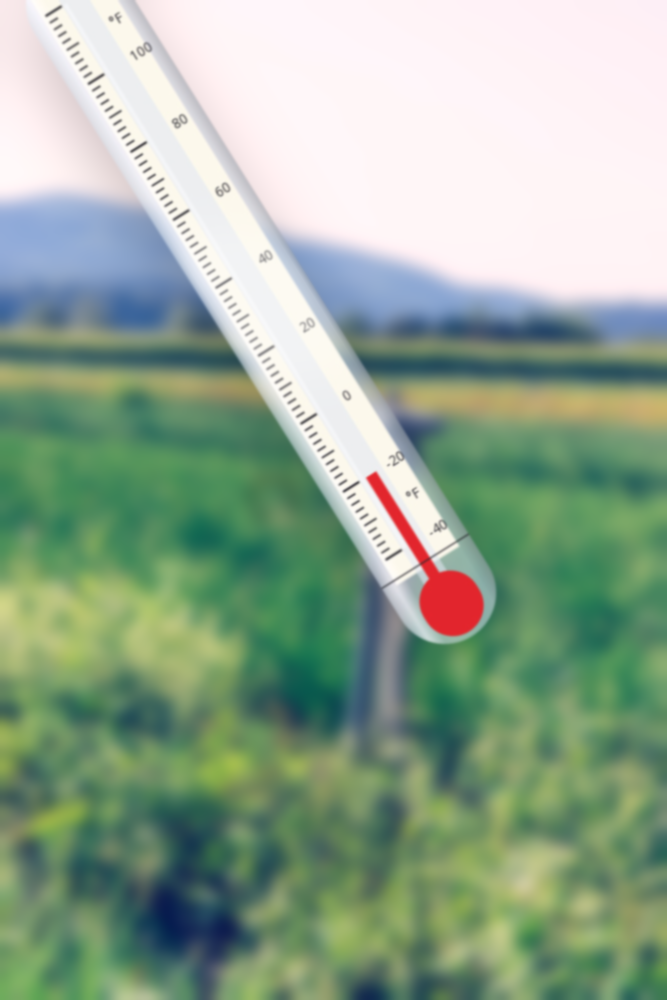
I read -20,°F
